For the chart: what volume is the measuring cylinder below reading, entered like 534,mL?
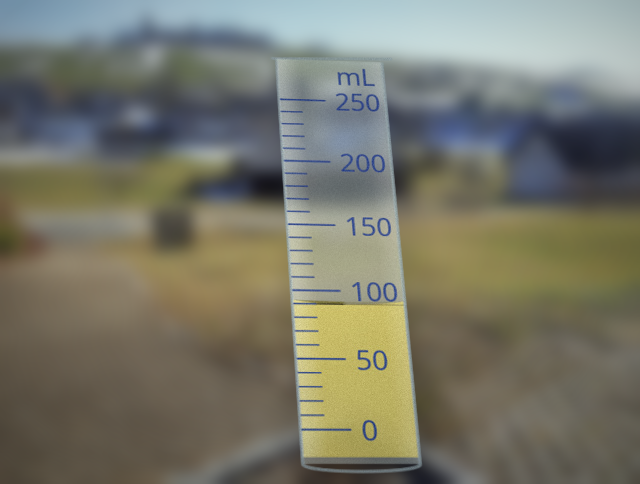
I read 90,mL
